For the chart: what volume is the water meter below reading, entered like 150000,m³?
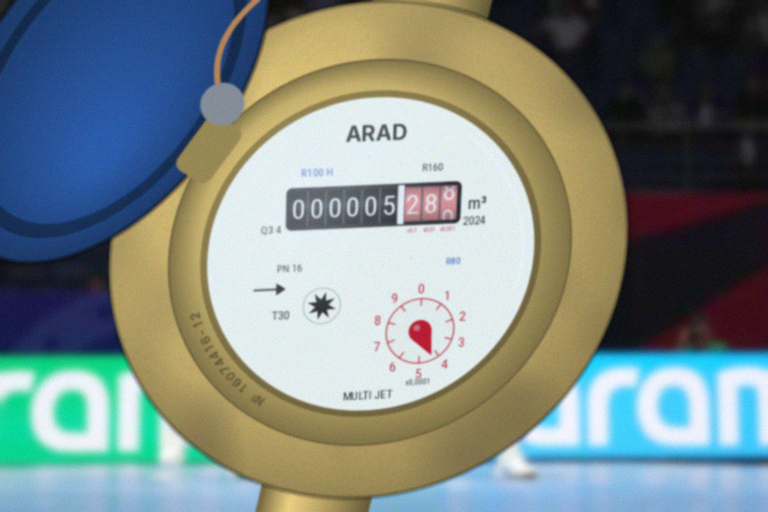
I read 5.2884,m³
